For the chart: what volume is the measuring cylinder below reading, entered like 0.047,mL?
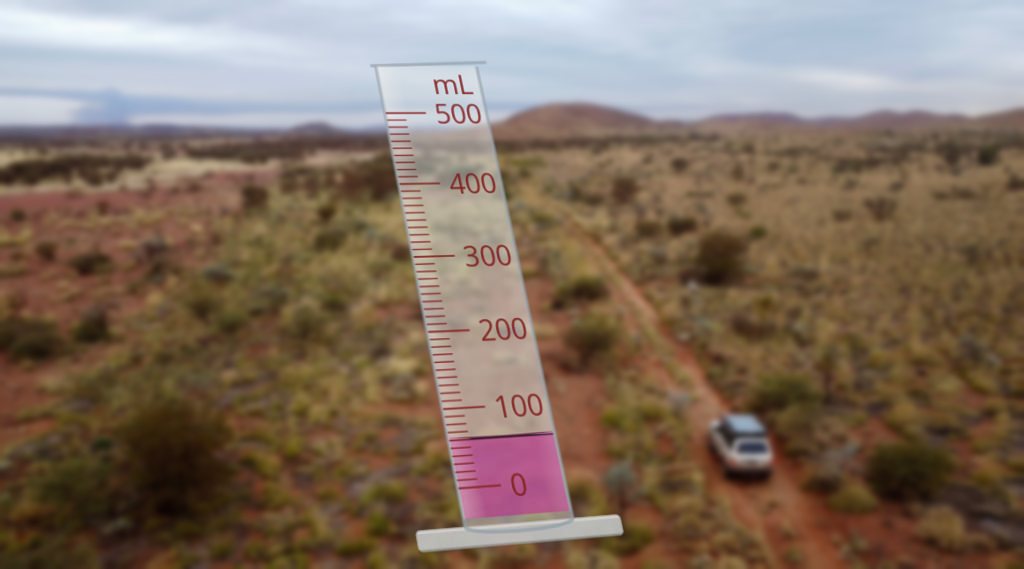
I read 60,mL
